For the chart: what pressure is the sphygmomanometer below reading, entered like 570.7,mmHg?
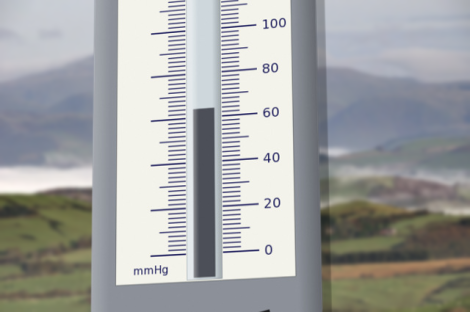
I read 64,mmHg
